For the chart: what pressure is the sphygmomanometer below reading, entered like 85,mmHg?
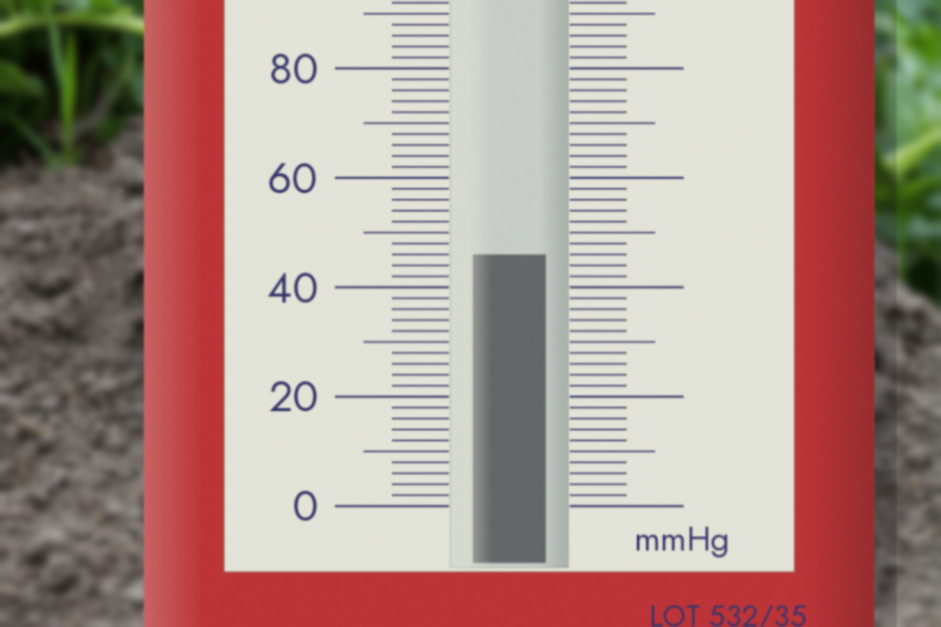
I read 46,mmHg
